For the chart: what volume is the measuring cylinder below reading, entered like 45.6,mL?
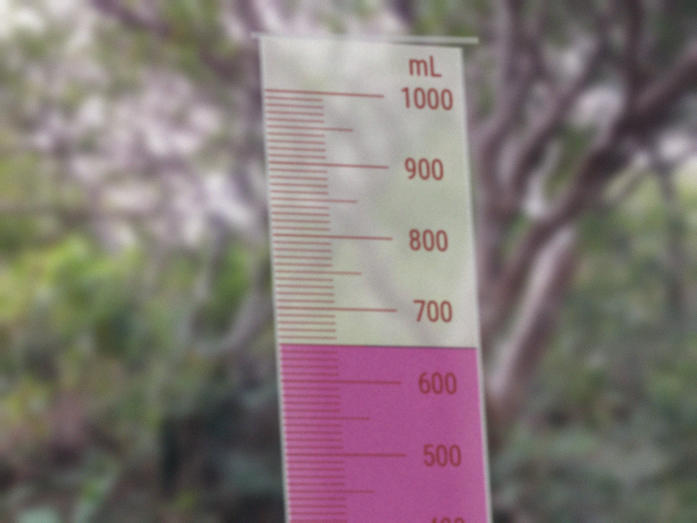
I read 650,mL
